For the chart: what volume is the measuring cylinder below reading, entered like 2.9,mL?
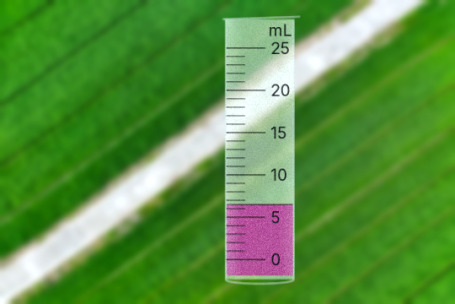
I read 6.5,mL
